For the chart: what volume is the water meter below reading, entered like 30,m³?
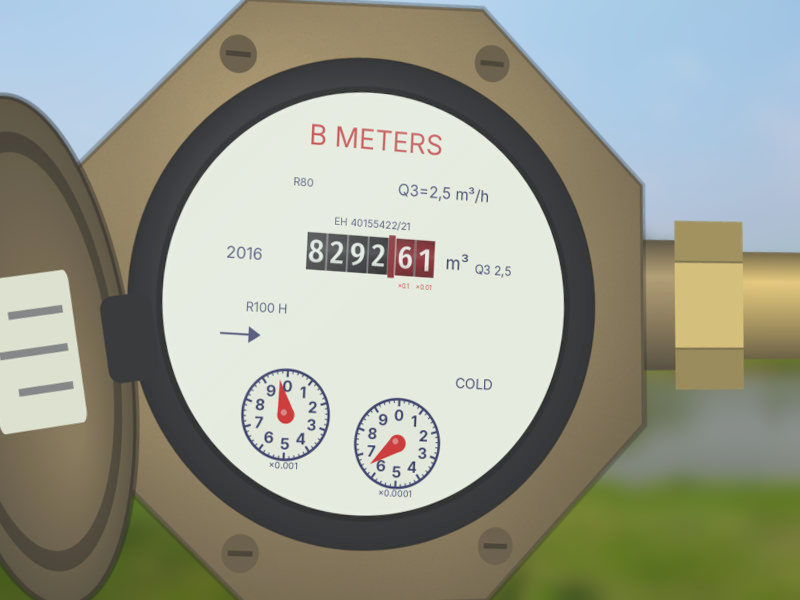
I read 8292.6096,m³
